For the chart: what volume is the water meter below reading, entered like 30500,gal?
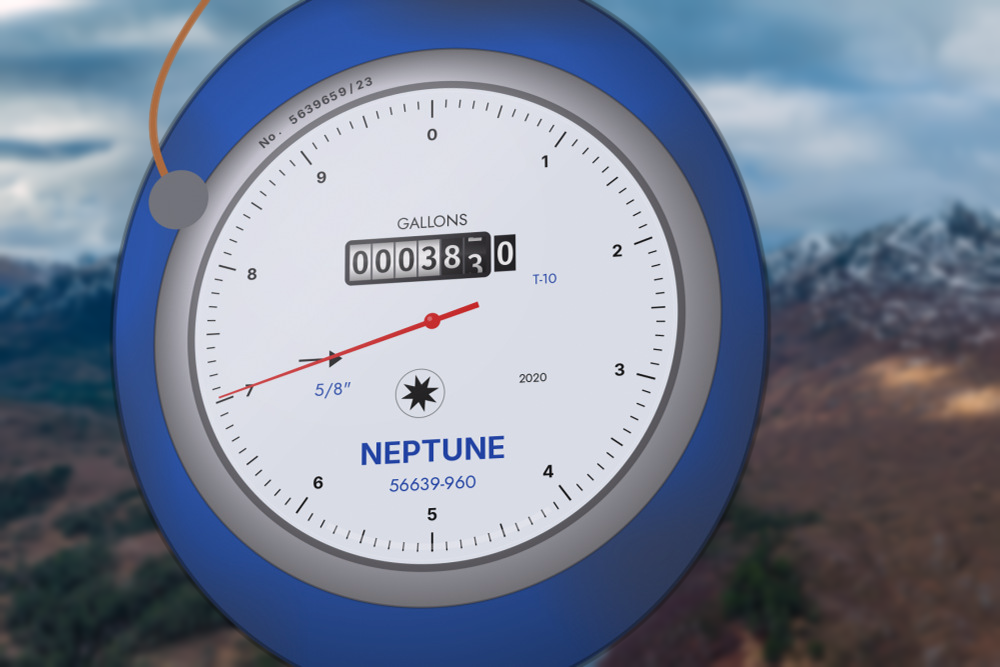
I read 3827.0,gal
